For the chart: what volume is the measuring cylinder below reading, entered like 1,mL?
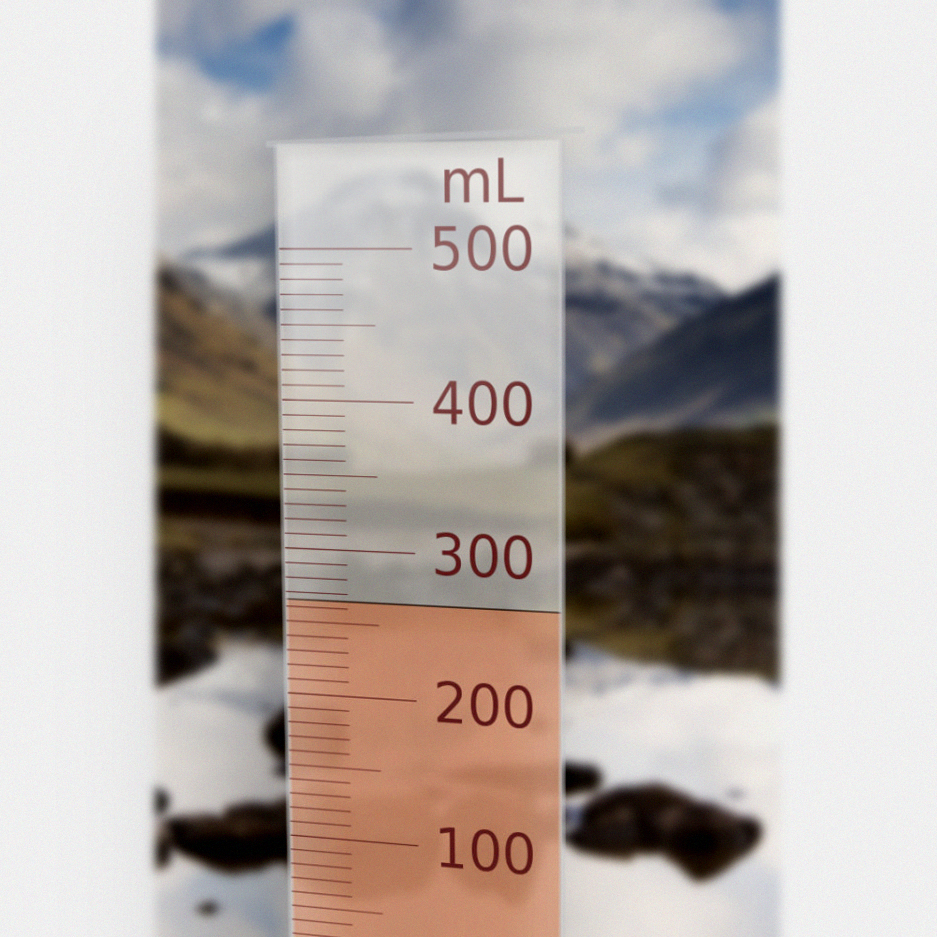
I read 265,mL
